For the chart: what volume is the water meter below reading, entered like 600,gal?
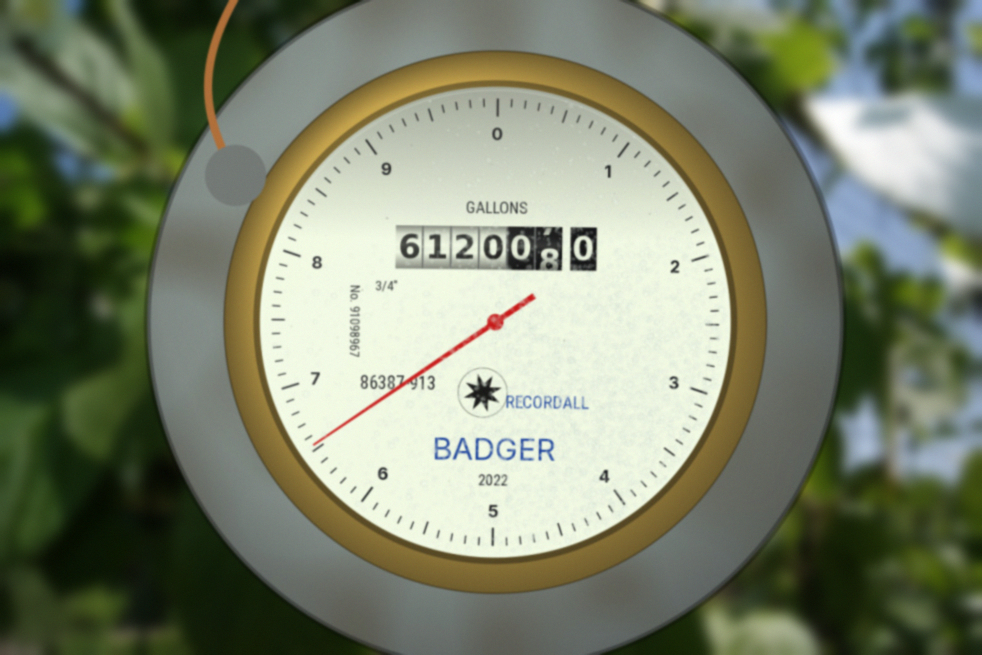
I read 6120076.5,gal
